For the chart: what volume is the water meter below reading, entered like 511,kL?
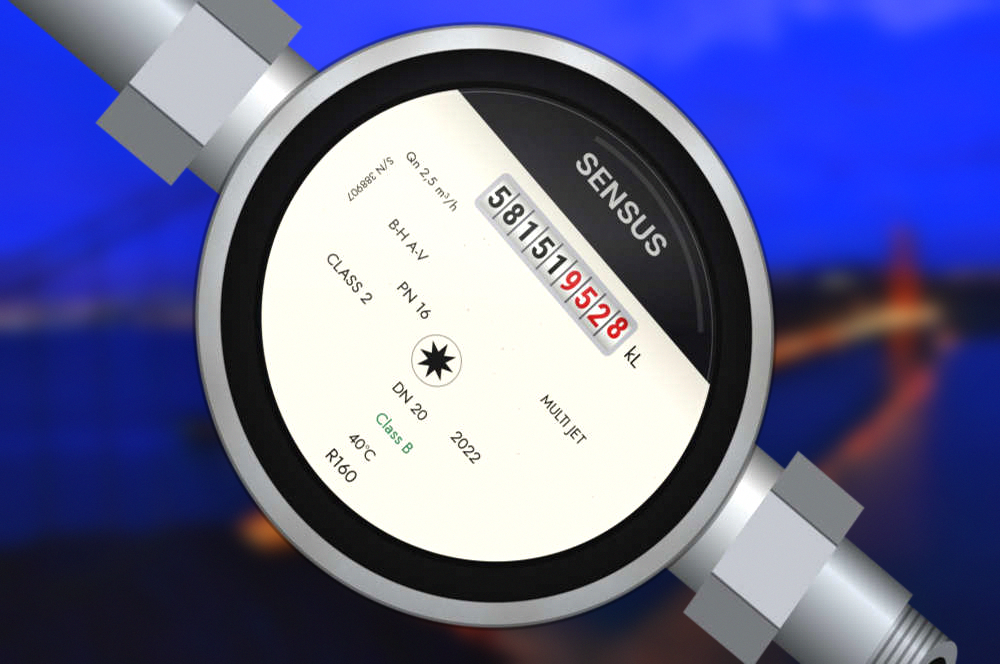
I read 58151.9528,kL
